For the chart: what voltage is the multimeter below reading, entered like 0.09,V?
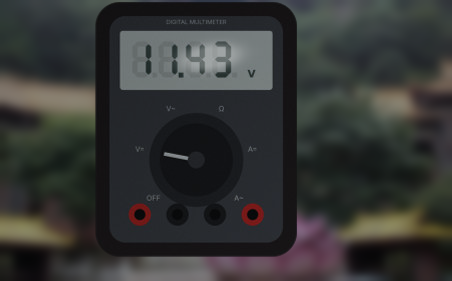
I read 11.43,V
